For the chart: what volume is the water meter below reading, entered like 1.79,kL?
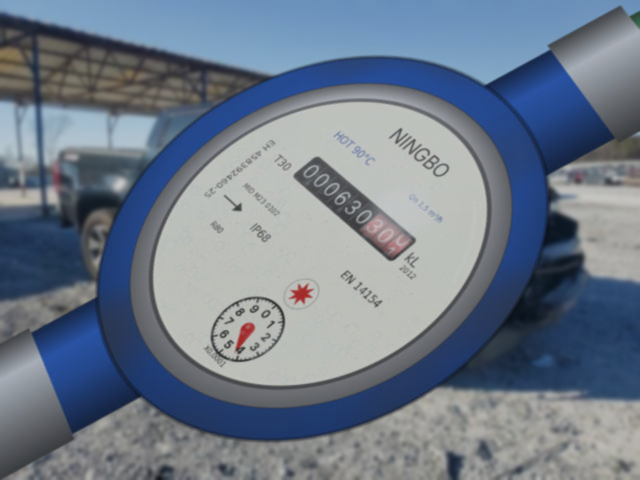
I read 630.3004,kL
